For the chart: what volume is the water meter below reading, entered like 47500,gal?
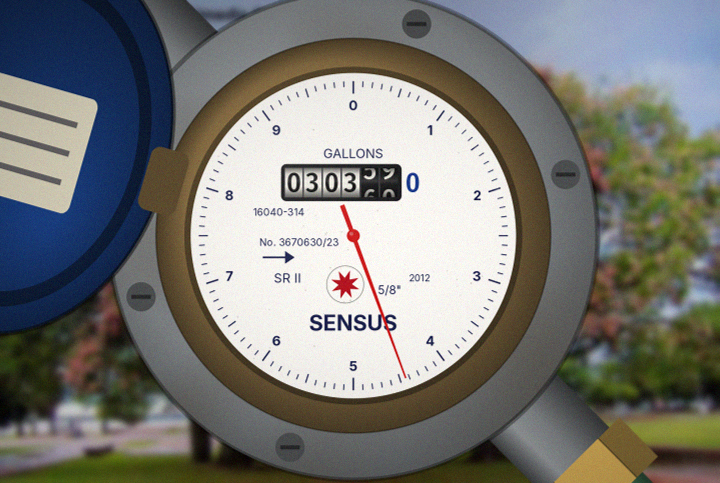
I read 303594.4,gal
